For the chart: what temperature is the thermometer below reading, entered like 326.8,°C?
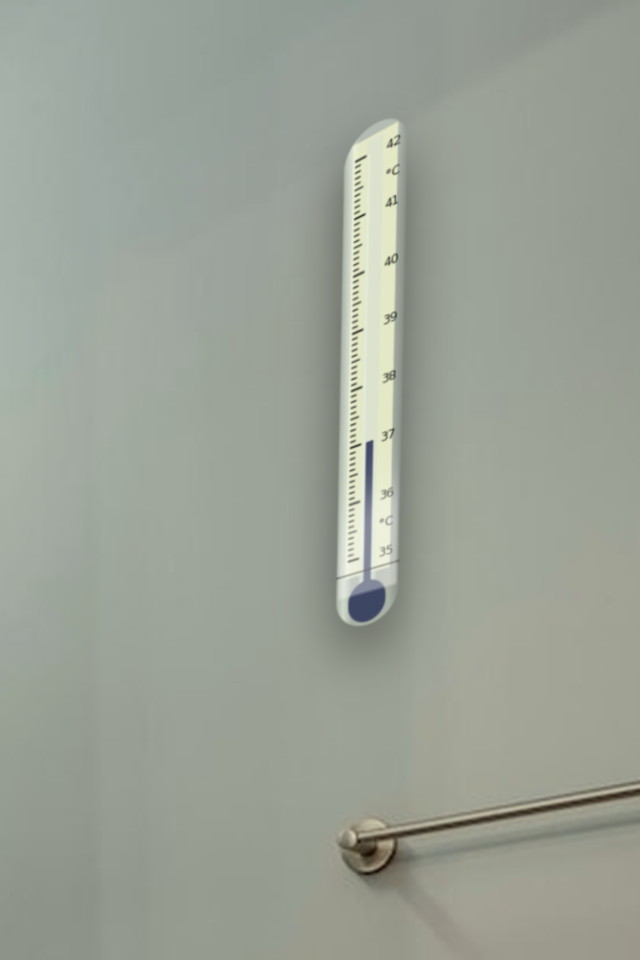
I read 37,°C
